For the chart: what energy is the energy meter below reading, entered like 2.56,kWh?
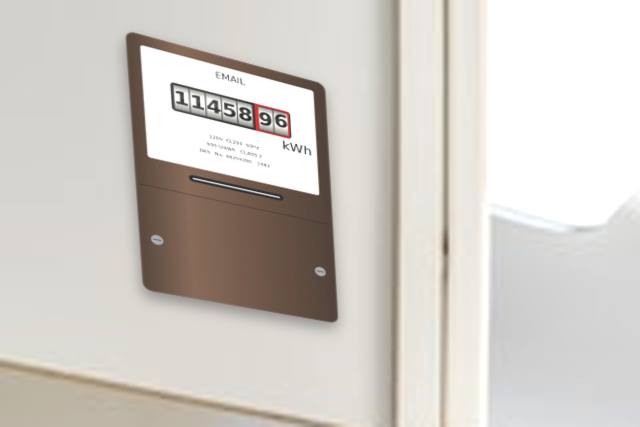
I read 11458.96,kWh
